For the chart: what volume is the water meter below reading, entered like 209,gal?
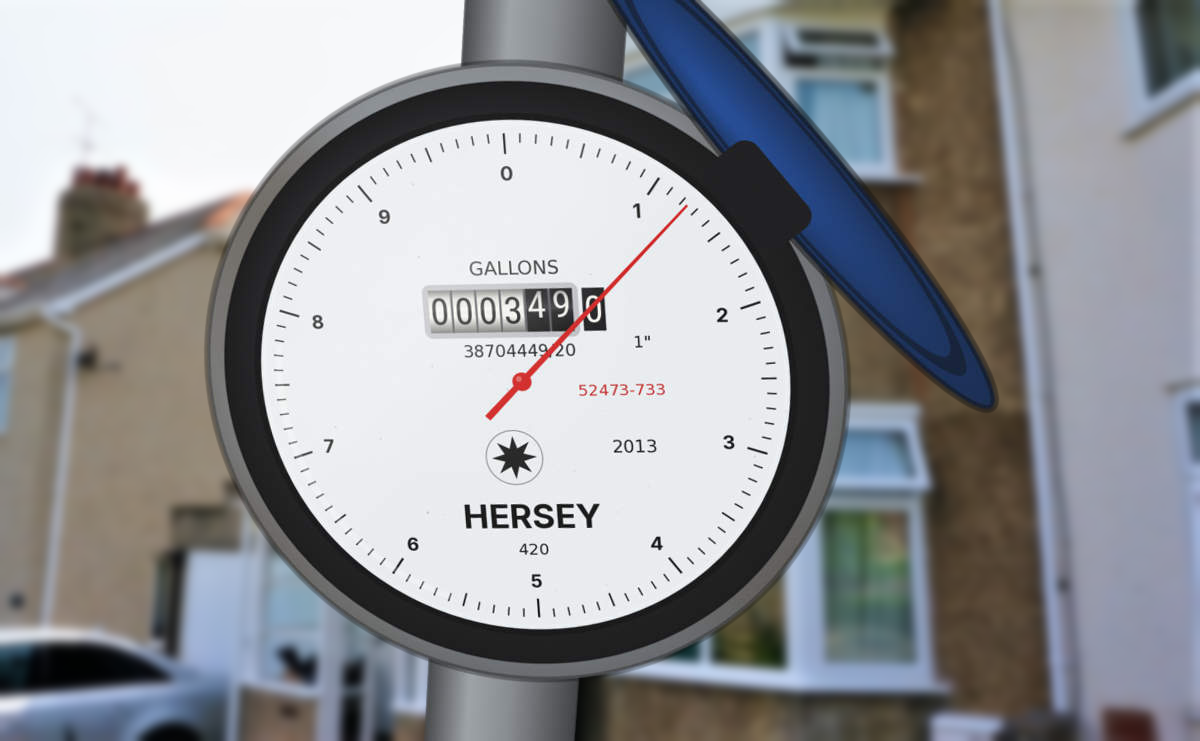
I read 3491.2,gal
